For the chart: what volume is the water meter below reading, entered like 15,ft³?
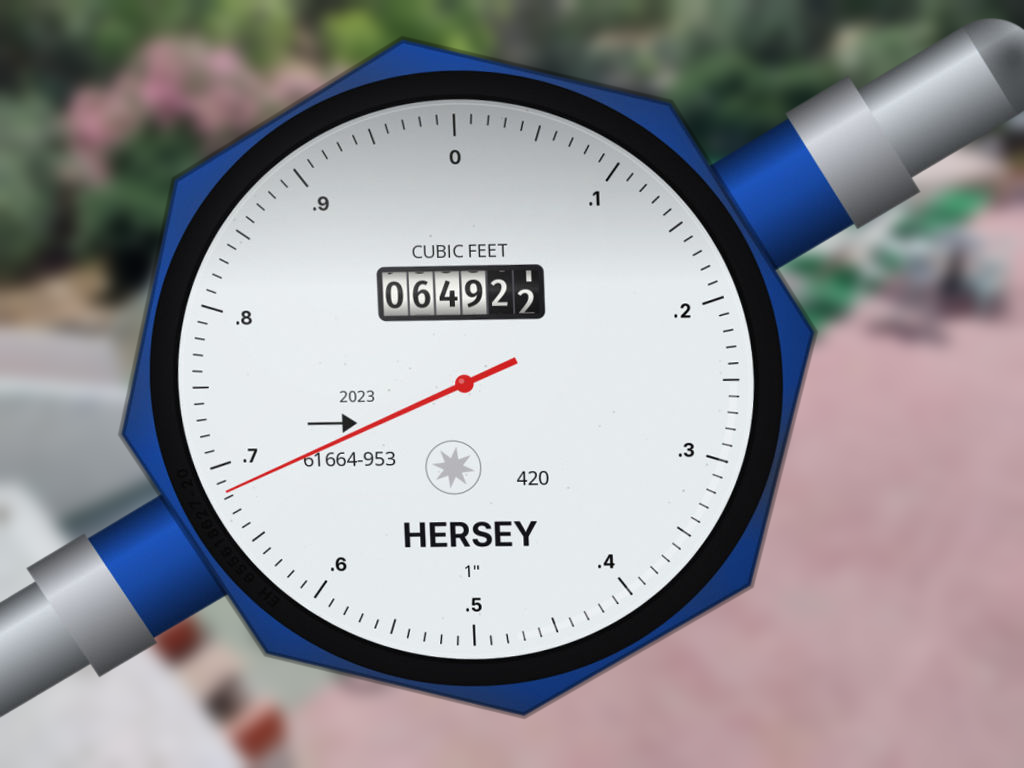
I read 64921.68,ft³
